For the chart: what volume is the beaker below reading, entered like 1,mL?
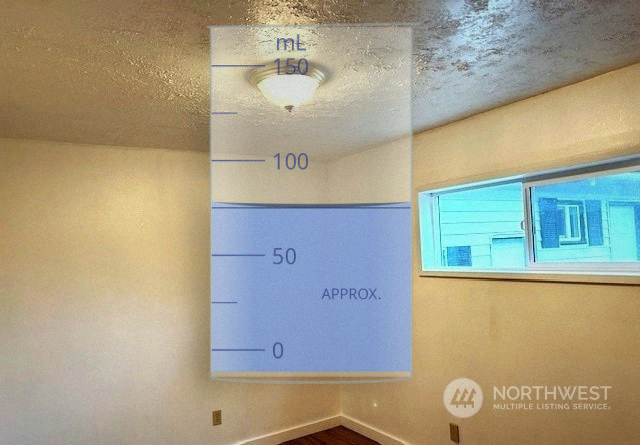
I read 75,mL
